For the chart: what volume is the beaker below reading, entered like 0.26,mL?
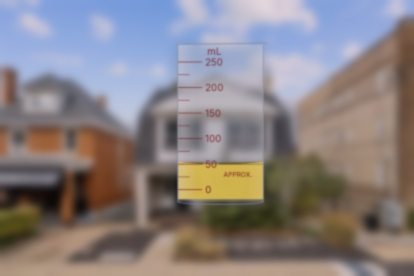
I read 50,mL
